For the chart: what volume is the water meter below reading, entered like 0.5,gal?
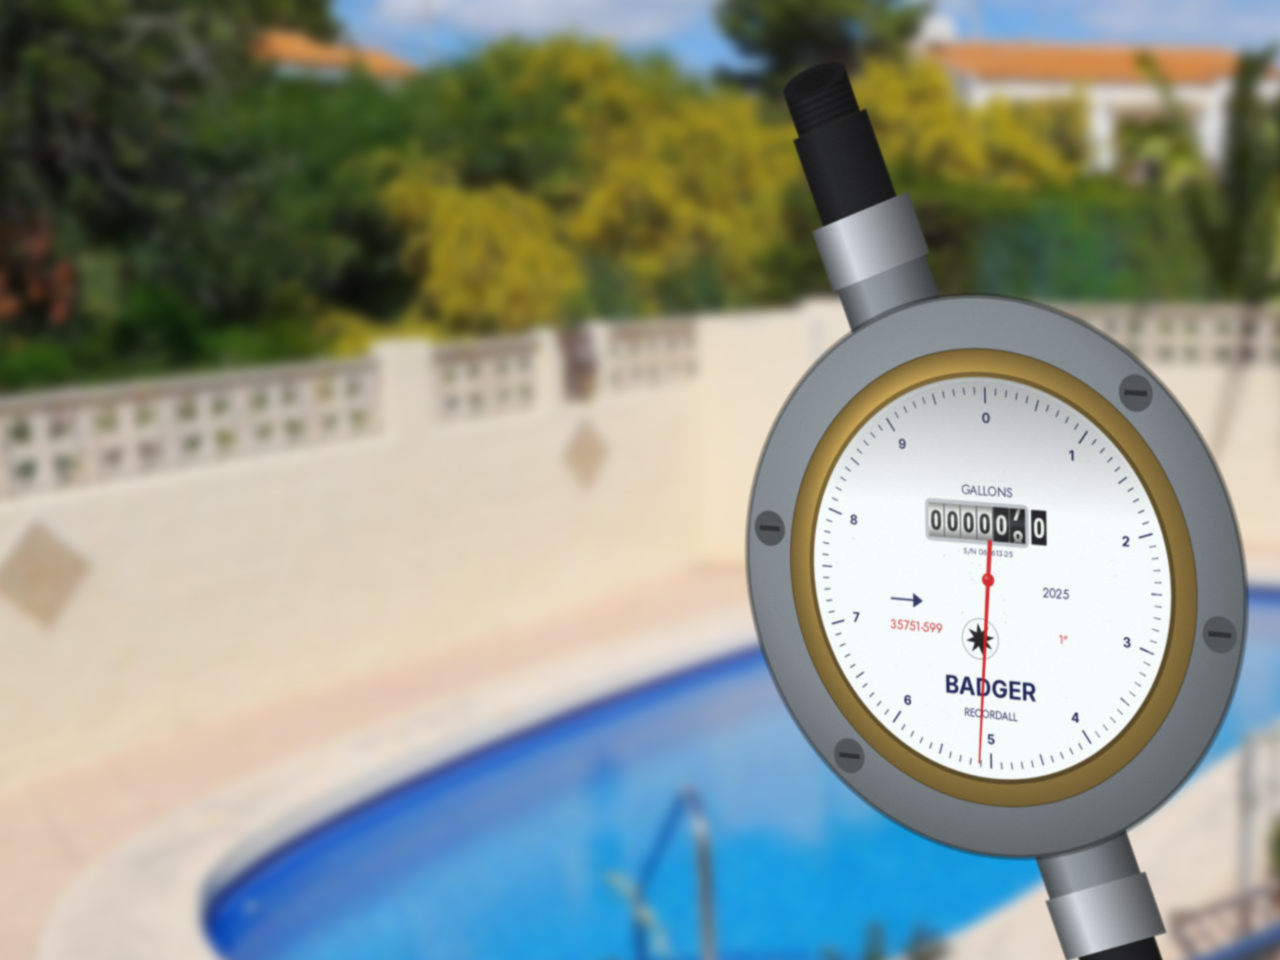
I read 75.1,gal
